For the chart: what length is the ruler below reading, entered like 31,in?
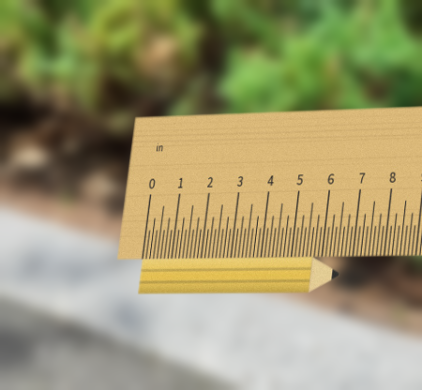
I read 6.625,in
